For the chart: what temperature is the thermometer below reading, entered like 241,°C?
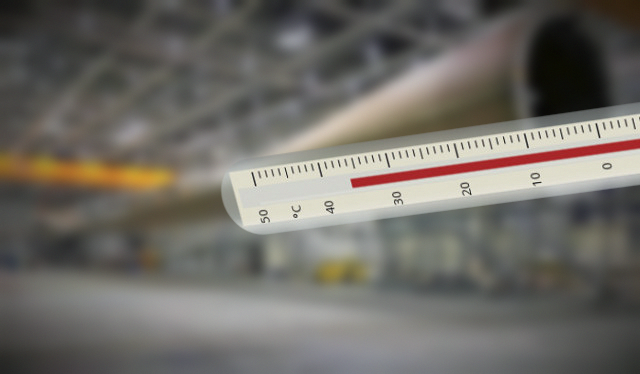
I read 36,°C
